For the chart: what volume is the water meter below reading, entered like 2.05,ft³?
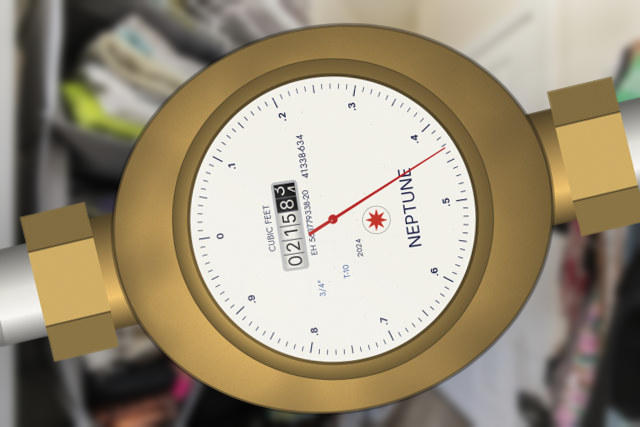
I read 21583.43,ft³
